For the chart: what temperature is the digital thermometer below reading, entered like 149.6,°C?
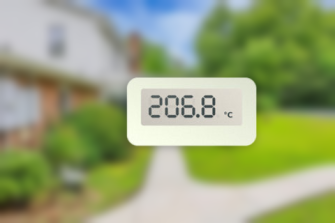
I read 206.8,°C
